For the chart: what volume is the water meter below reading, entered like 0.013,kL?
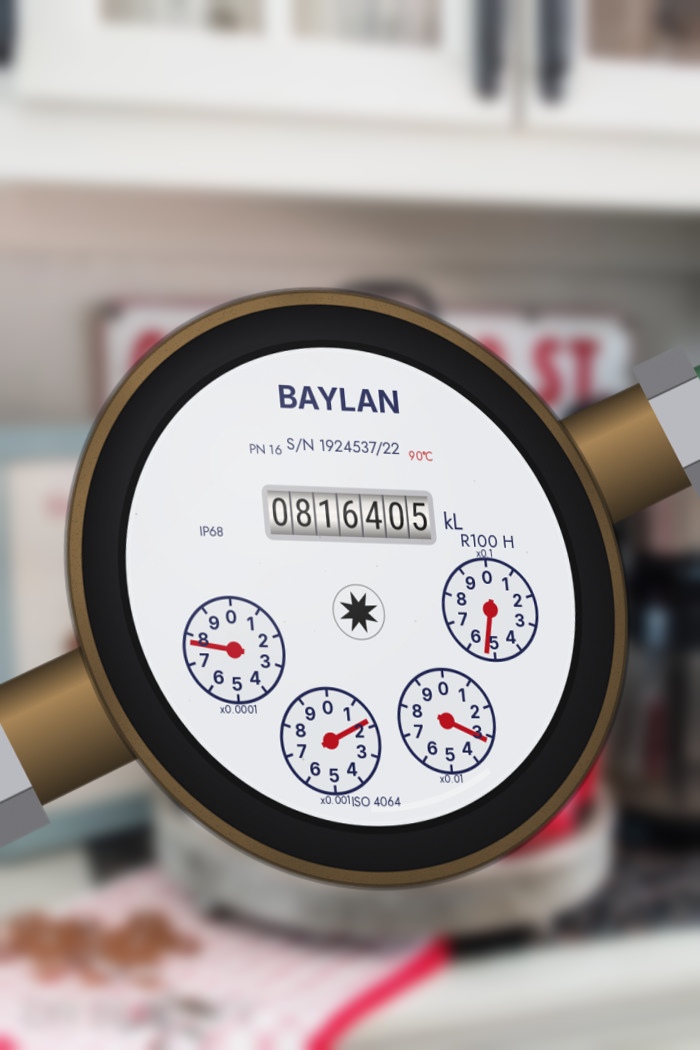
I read 816405.5317,kL
